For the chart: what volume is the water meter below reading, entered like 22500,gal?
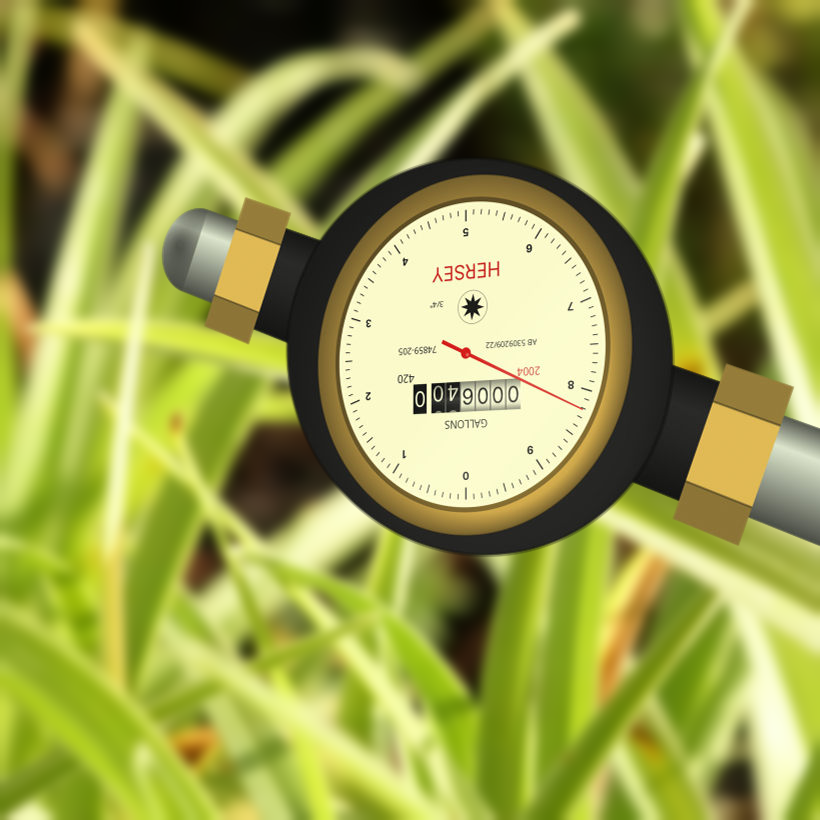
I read 6398.2,gal
